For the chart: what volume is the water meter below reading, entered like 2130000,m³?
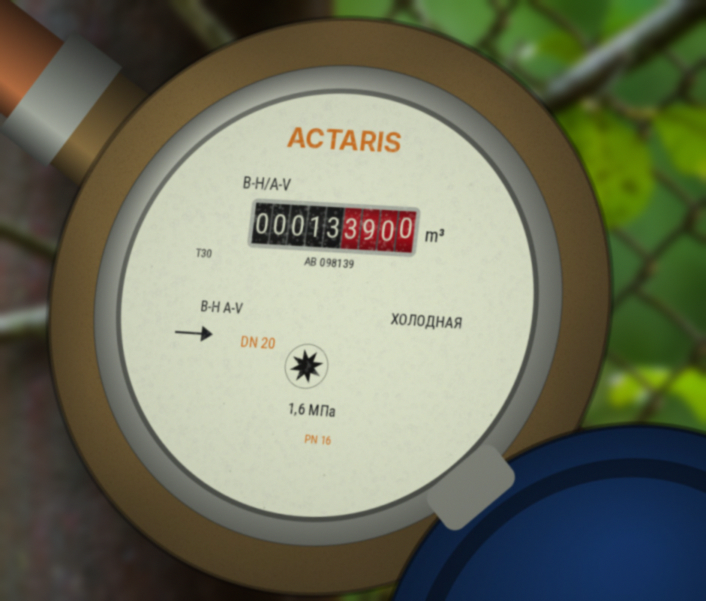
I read 13.3900,m³
